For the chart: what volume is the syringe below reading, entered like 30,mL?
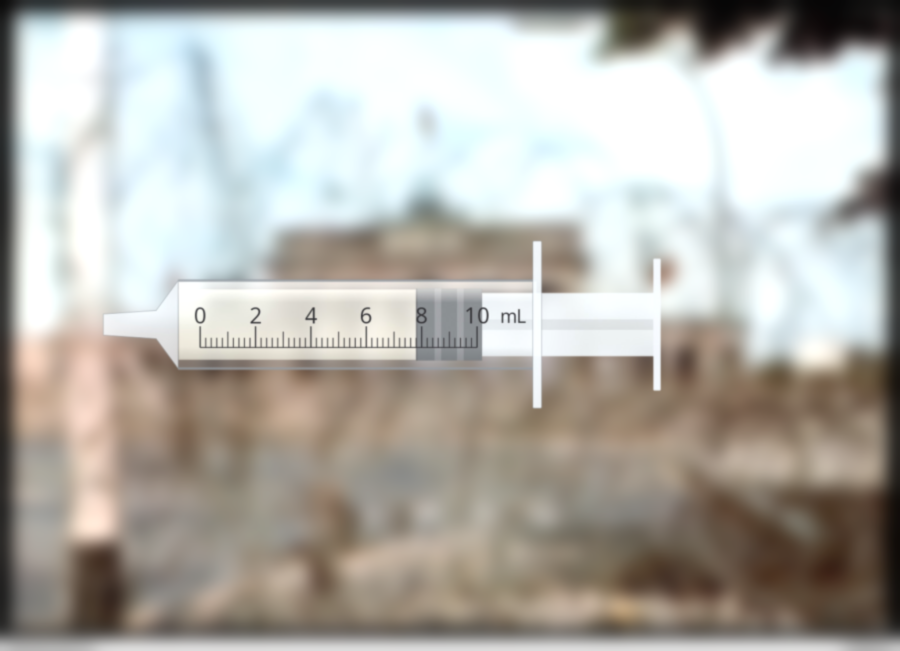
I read 7.8,mL
